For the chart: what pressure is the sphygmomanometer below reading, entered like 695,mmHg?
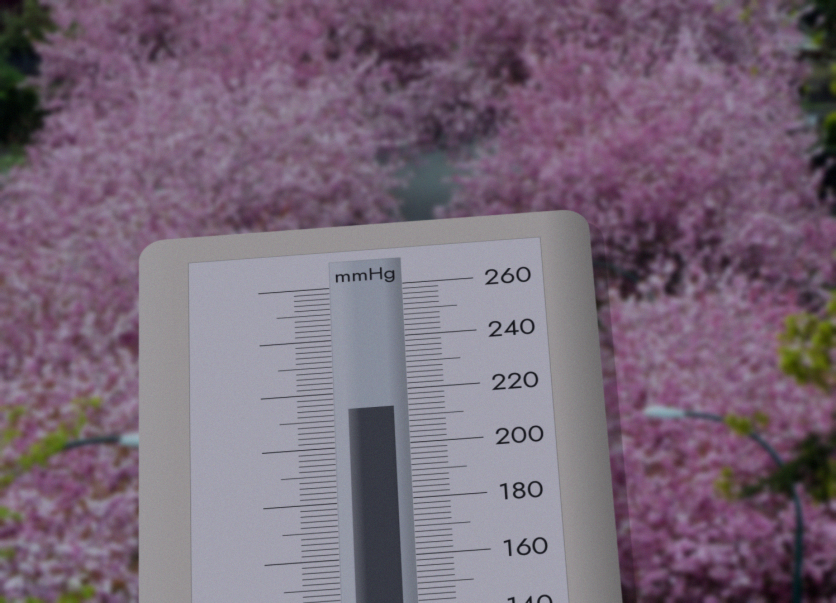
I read 214,mmHg
